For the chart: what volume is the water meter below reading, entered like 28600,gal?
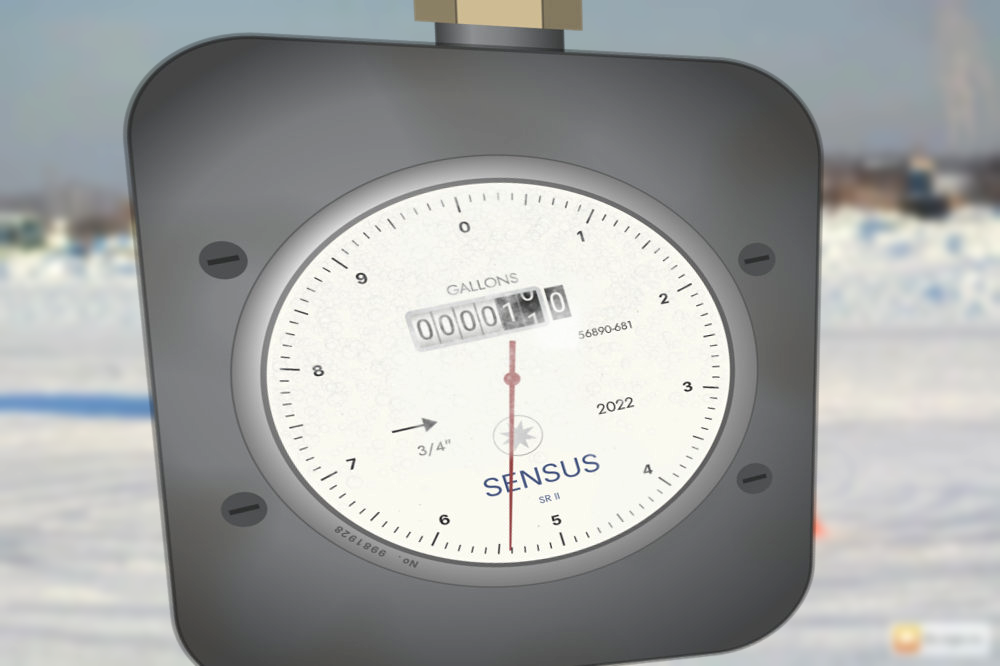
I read 105.4,gal
